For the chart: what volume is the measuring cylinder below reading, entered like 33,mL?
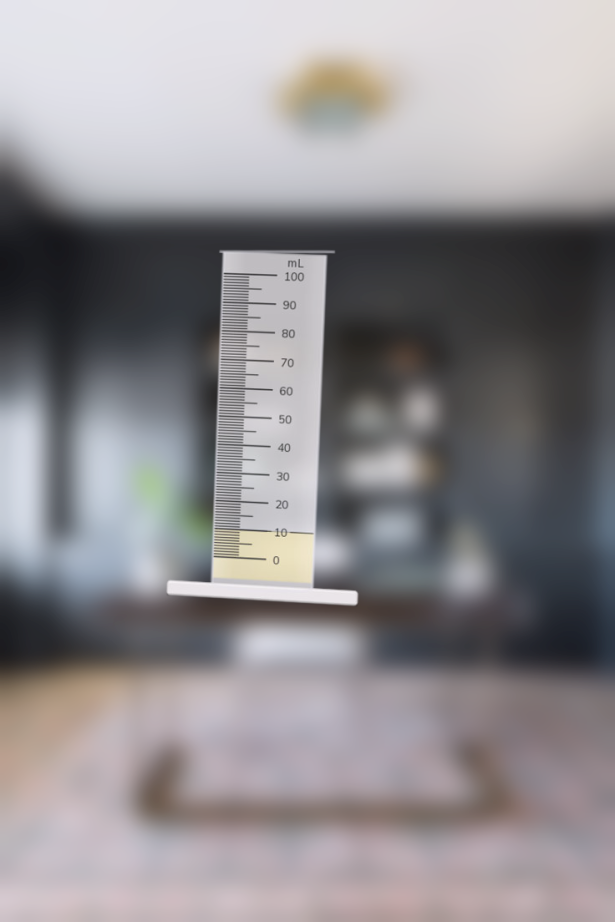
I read 10,mL
